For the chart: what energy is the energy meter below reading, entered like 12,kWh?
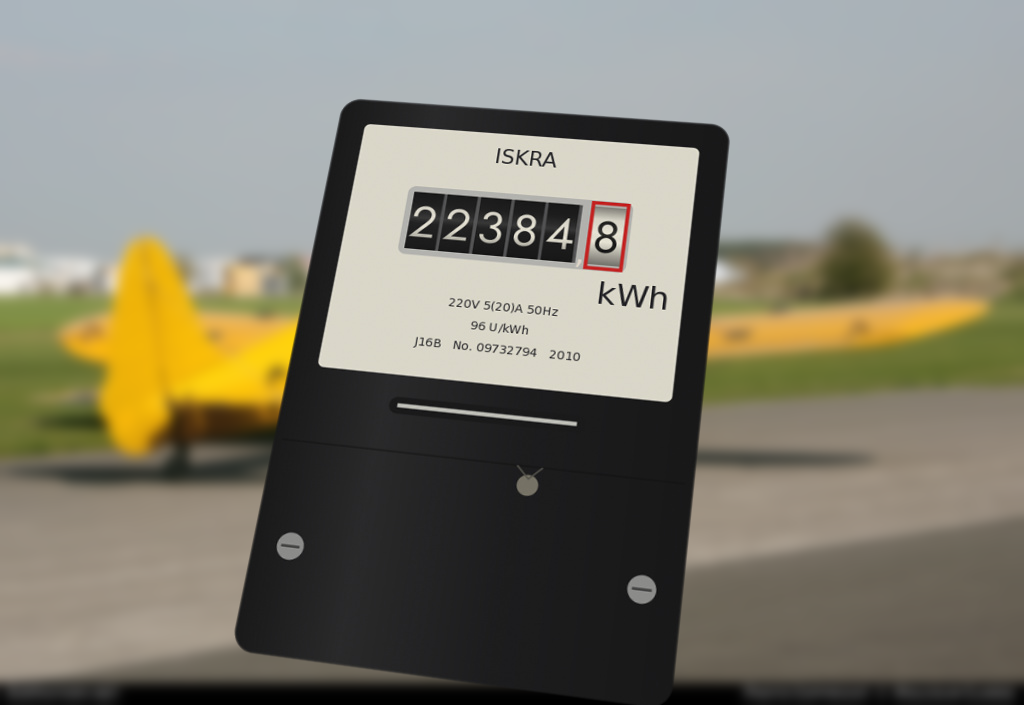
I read 22384.8,kWh
